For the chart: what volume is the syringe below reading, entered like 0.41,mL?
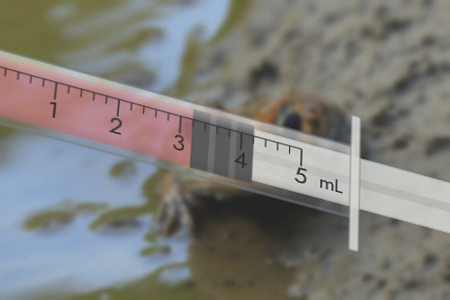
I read 3.2,mL
